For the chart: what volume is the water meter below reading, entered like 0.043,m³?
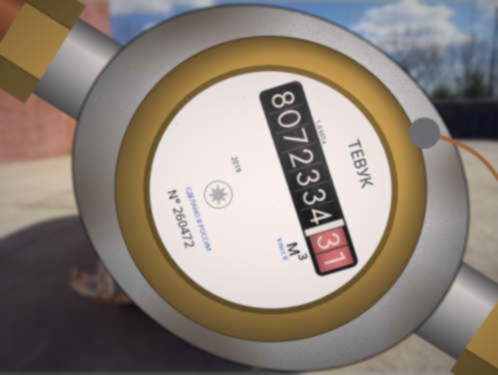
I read 8072334.31,m³
